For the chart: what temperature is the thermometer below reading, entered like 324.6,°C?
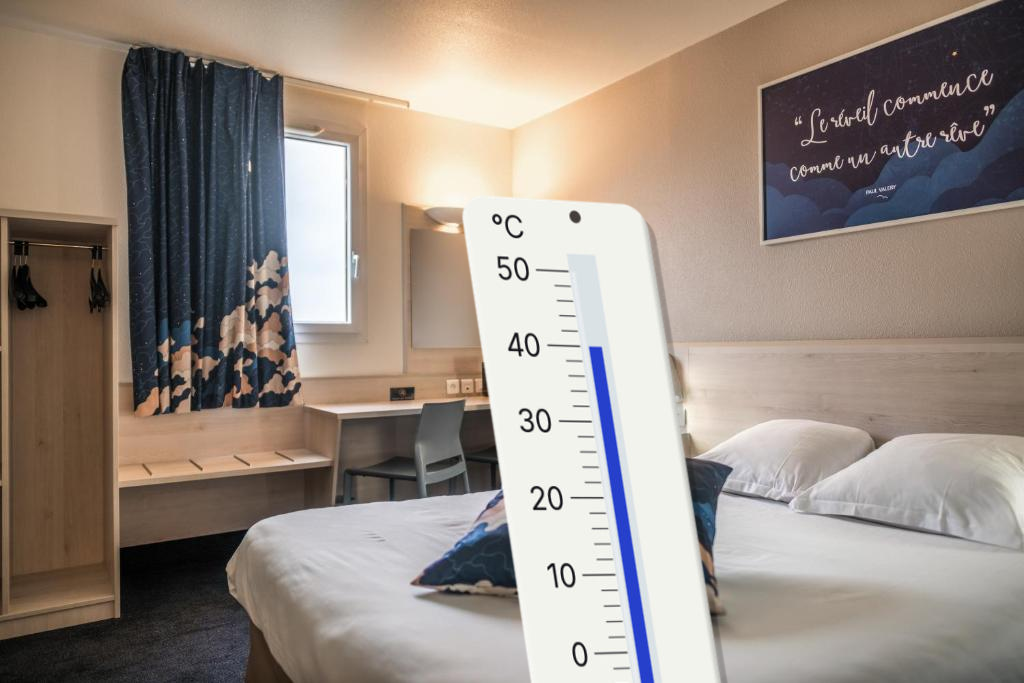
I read 40,°C
